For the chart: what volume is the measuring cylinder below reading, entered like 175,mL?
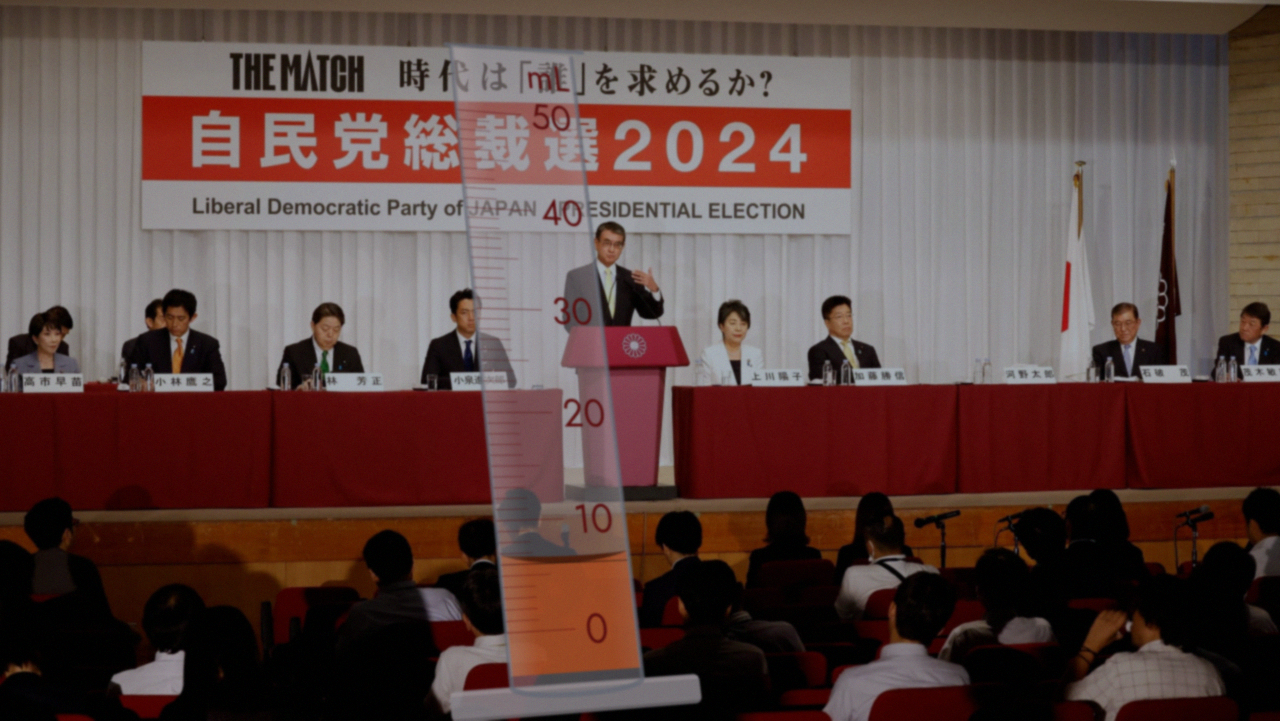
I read 6,mL
